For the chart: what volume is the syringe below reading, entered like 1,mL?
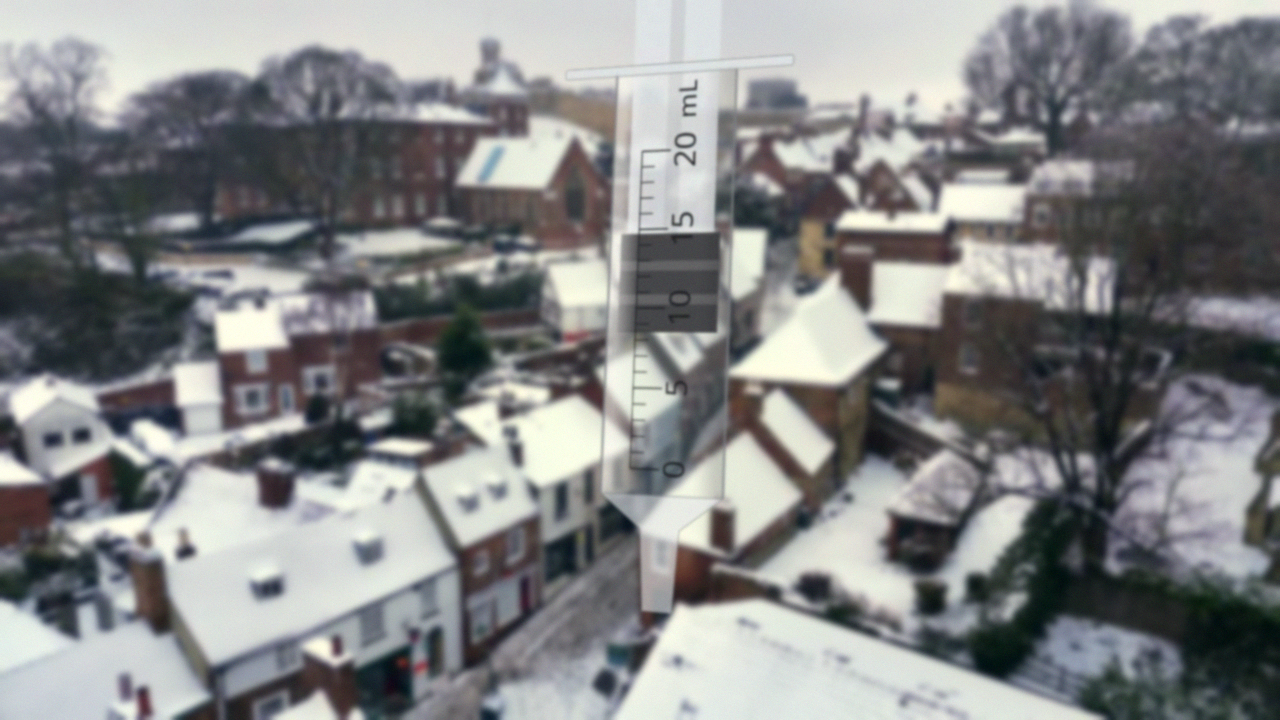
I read 8.5,mL
